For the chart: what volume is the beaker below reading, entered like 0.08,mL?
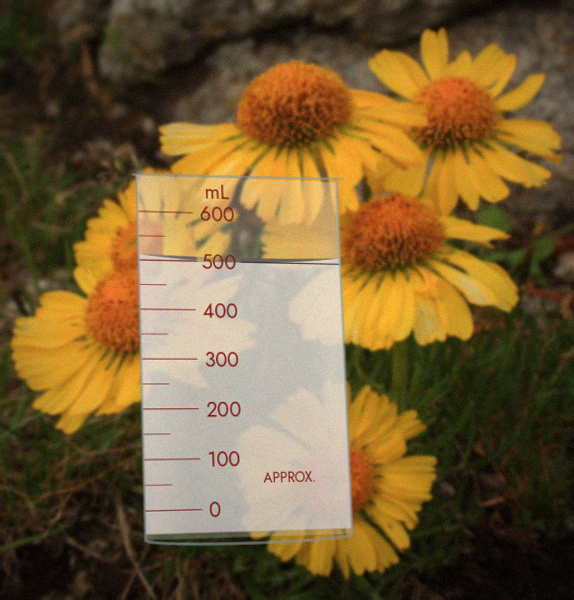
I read 500,mL
